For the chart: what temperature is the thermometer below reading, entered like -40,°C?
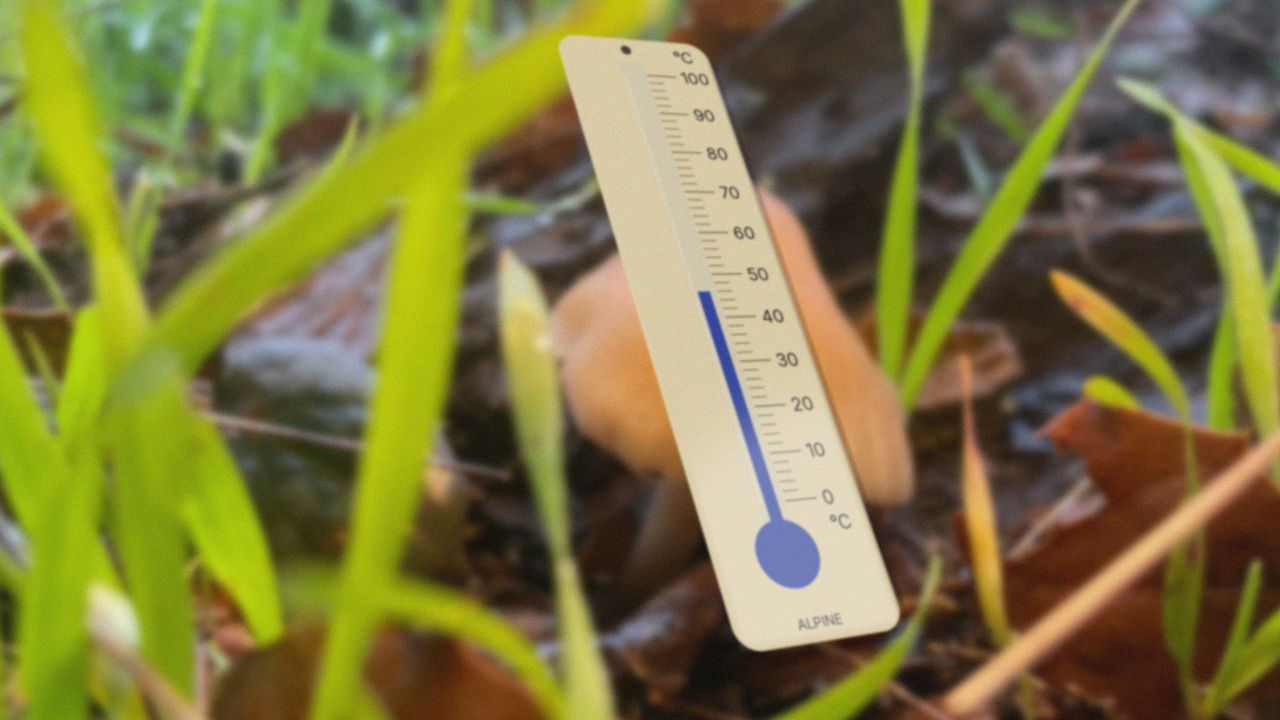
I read 46,°C
